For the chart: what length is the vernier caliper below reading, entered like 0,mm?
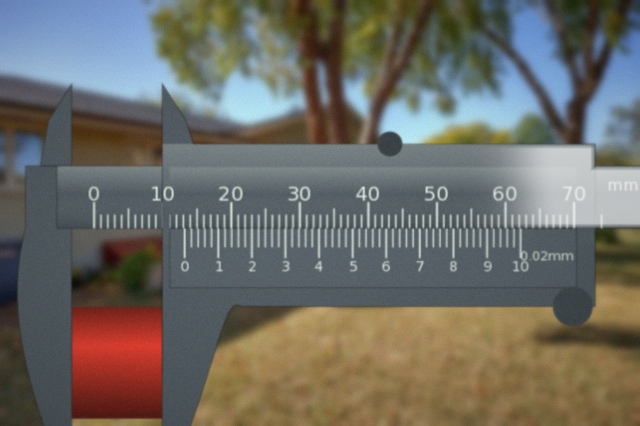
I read 13.2,mm
